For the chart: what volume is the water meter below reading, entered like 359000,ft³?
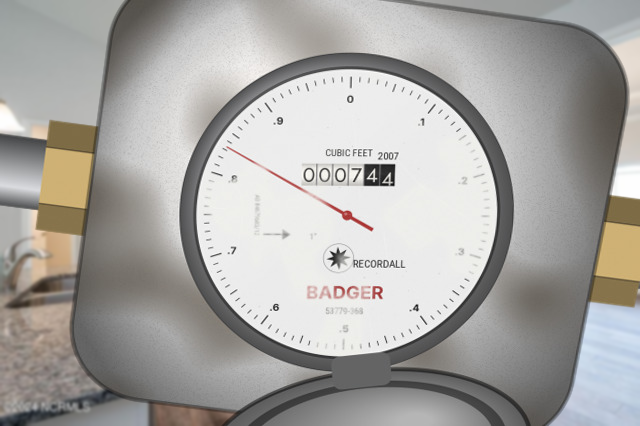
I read 743.83,ft³
